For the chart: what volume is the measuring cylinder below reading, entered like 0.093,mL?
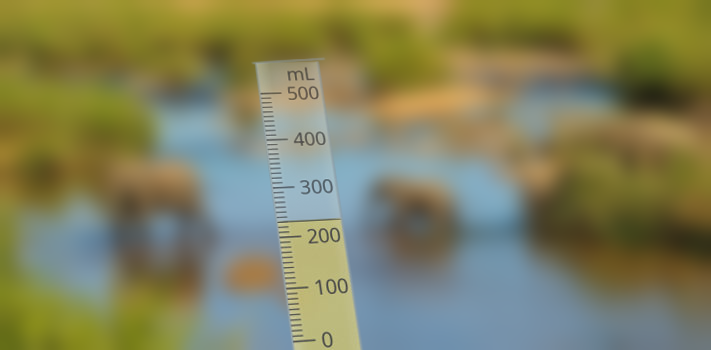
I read 230,mL
